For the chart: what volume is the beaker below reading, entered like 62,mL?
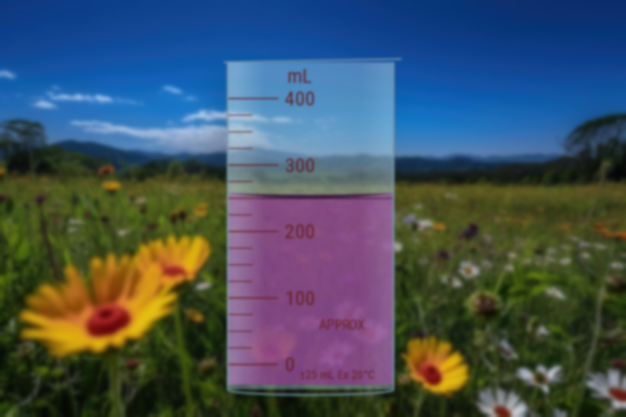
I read 250,mL
